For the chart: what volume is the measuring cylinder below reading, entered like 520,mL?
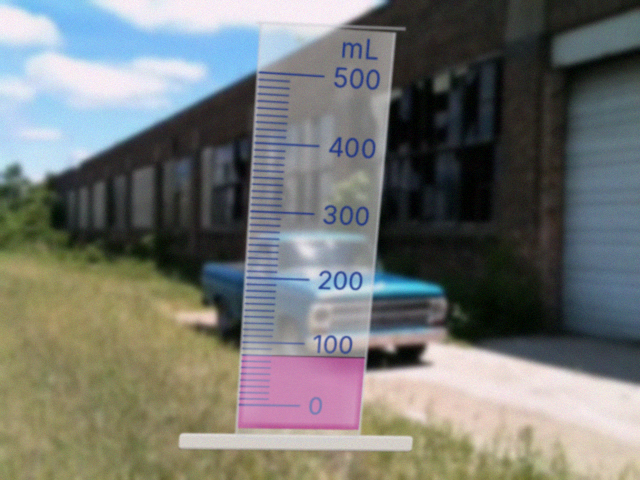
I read 80,mL
